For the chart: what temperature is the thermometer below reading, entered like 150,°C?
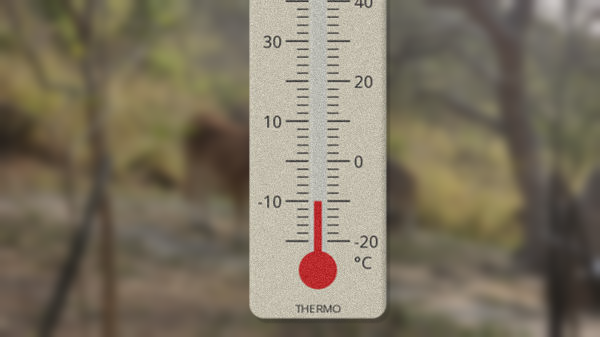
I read -10,°C
